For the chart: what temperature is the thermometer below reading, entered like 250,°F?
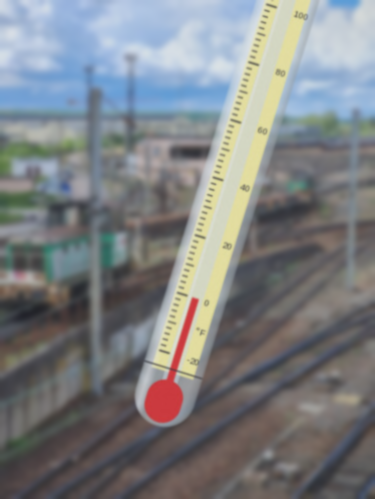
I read 0,°F
